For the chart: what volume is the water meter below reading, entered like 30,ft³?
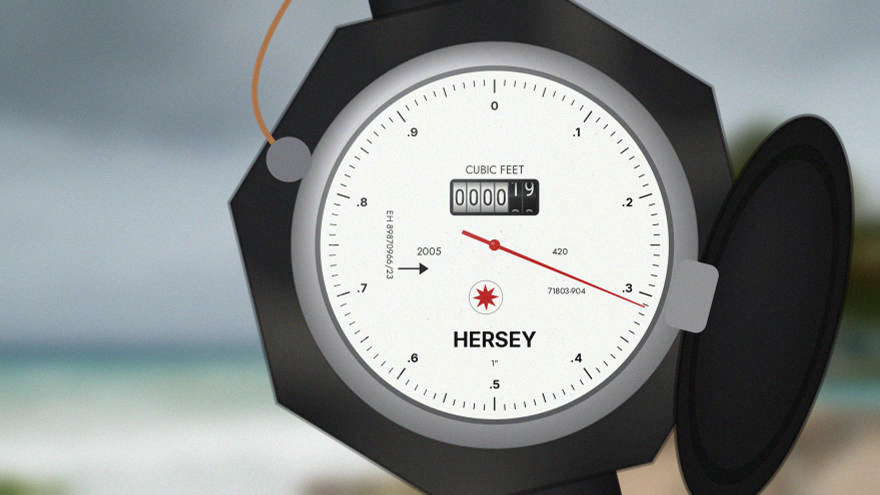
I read 19.31,ft³
